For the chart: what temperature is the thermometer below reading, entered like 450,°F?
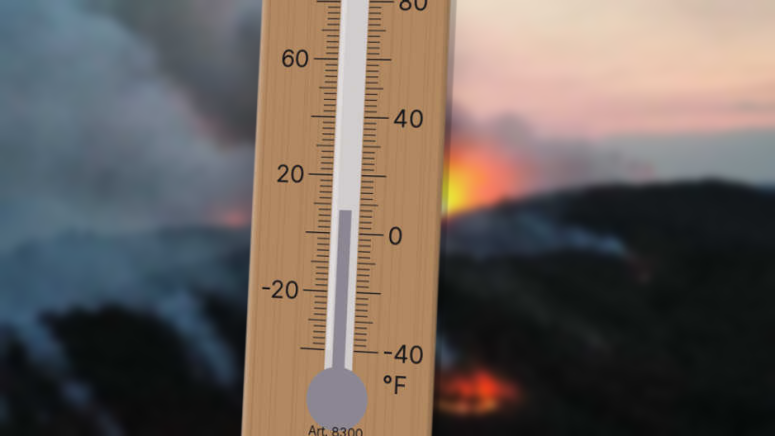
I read 8,°F
